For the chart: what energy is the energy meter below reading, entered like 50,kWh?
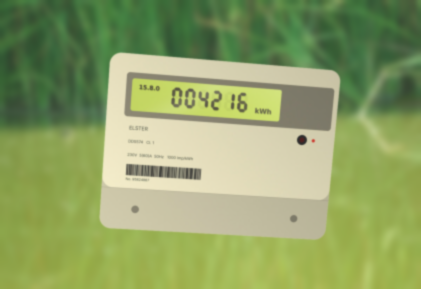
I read 4216,kWh
